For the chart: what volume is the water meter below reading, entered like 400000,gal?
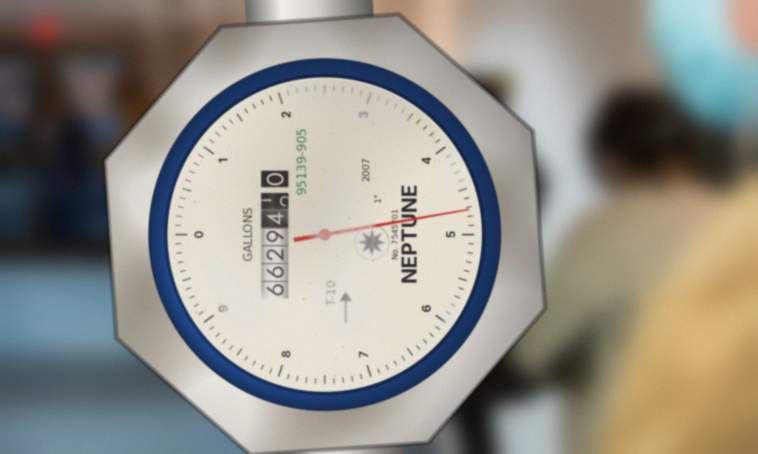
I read 6629414.7,gal
